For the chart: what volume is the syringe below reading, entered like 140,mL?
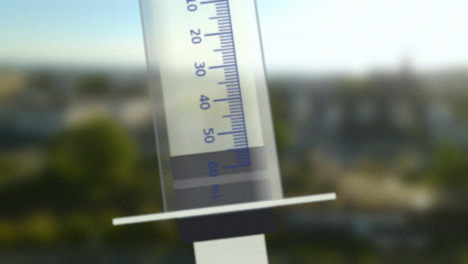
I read 55,mL
